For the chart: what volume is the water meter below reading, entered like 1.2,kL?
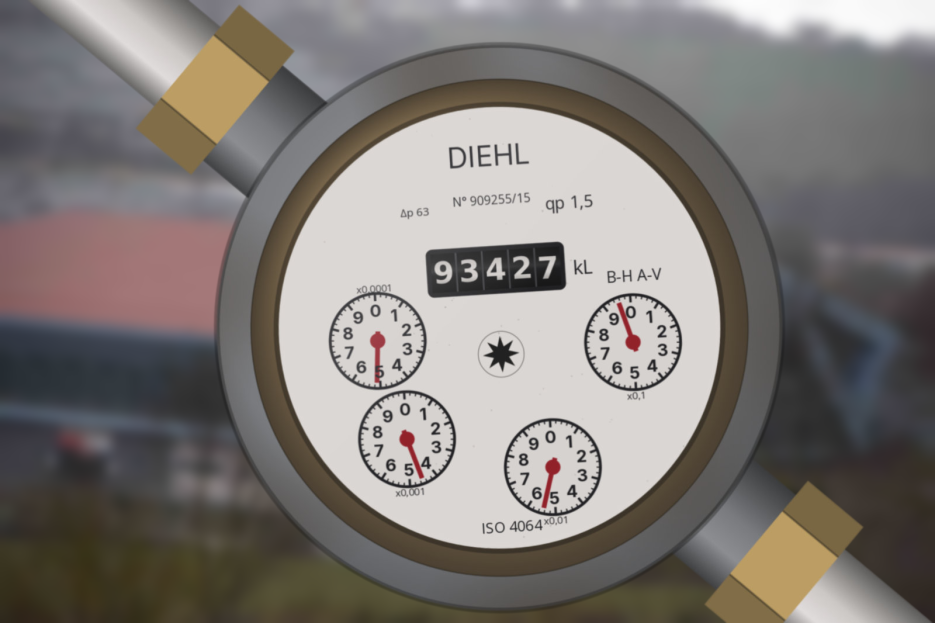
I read 93426.9545,kL
